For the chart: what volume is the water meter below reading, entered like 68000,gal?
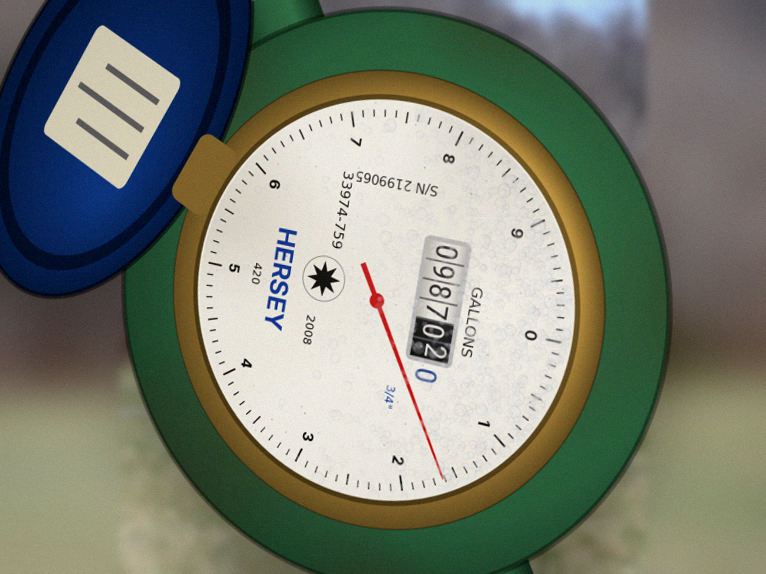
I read 987021.6,gal
